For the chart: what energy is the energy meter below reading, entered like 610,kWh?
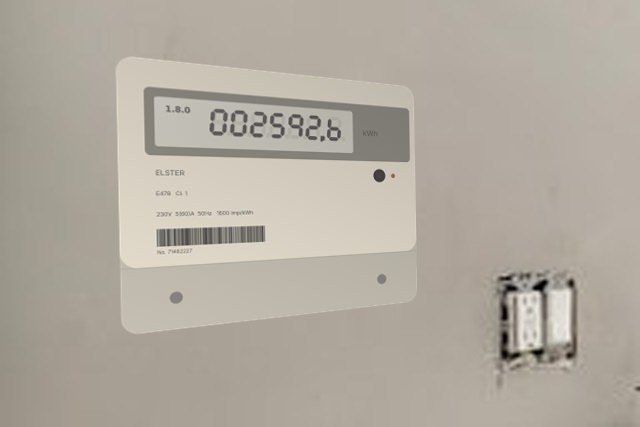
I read 2592.6,kWh
